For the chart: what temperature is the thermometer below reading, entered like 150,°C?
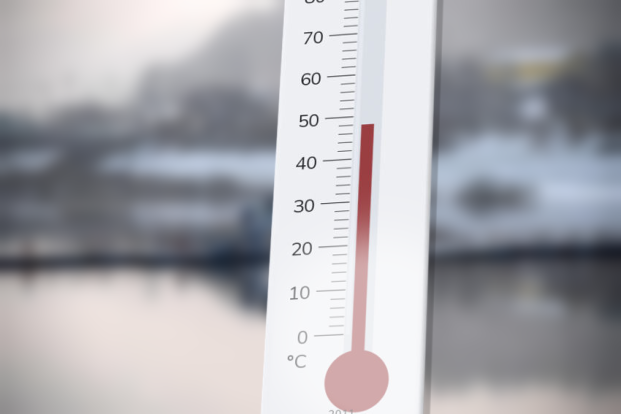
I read 48,°C
